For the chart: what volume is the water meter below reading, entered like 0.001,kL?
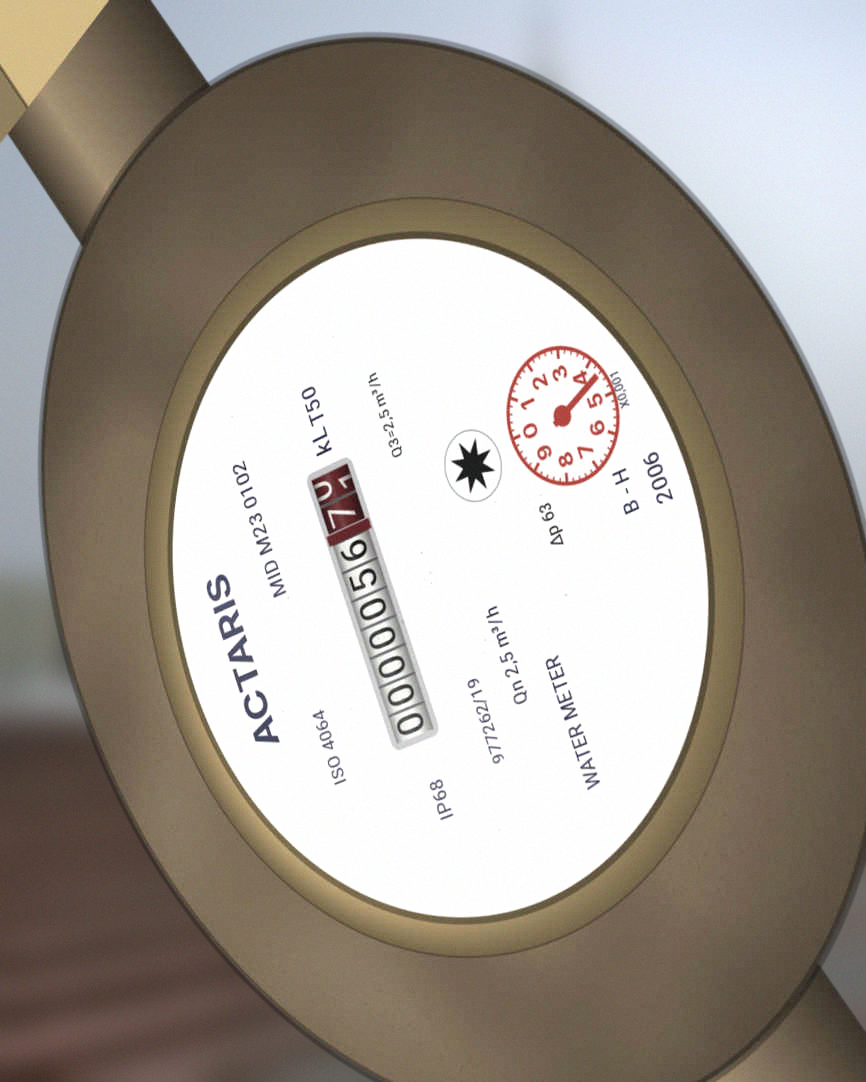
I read 56.704,kL
